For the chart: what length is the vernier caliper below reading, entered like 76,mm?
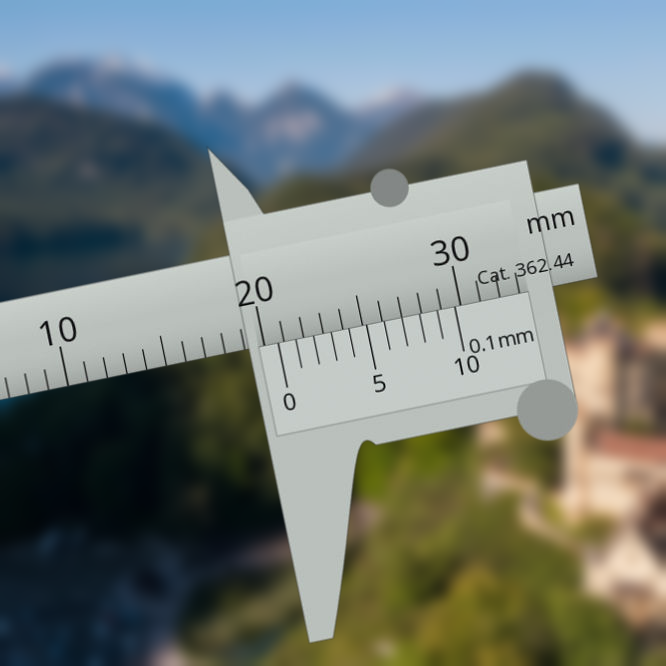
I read 20.7,mm
